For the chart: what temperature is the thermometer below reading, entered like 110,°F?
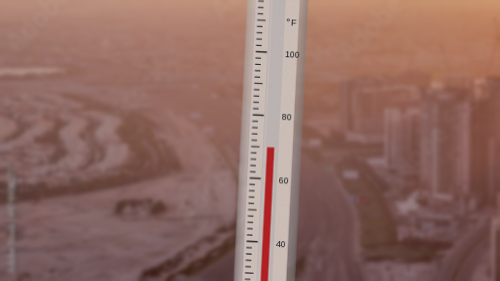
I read 70,°F
